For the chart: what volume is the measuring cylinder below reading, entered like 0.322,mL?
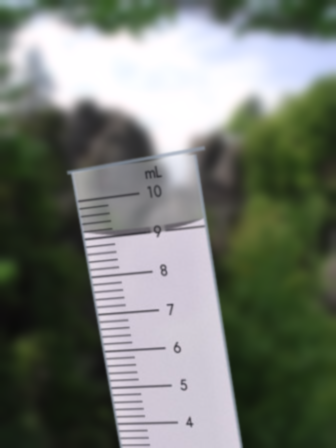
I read 9,mL
